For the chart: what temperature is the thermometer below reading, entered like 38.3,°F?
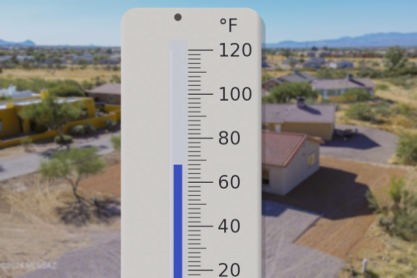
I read 68,°F
